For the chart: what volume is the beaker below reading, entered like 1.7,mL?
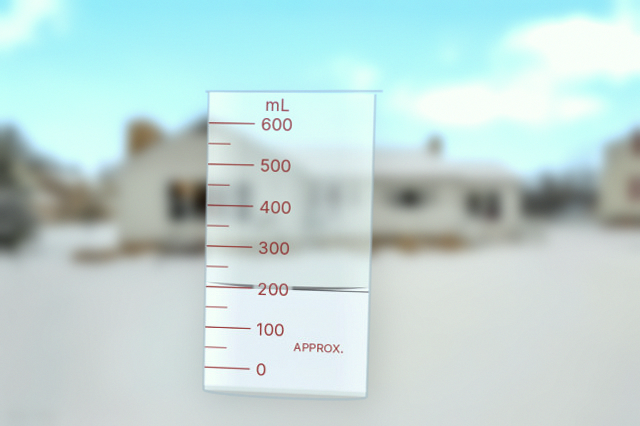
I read 200,mL
